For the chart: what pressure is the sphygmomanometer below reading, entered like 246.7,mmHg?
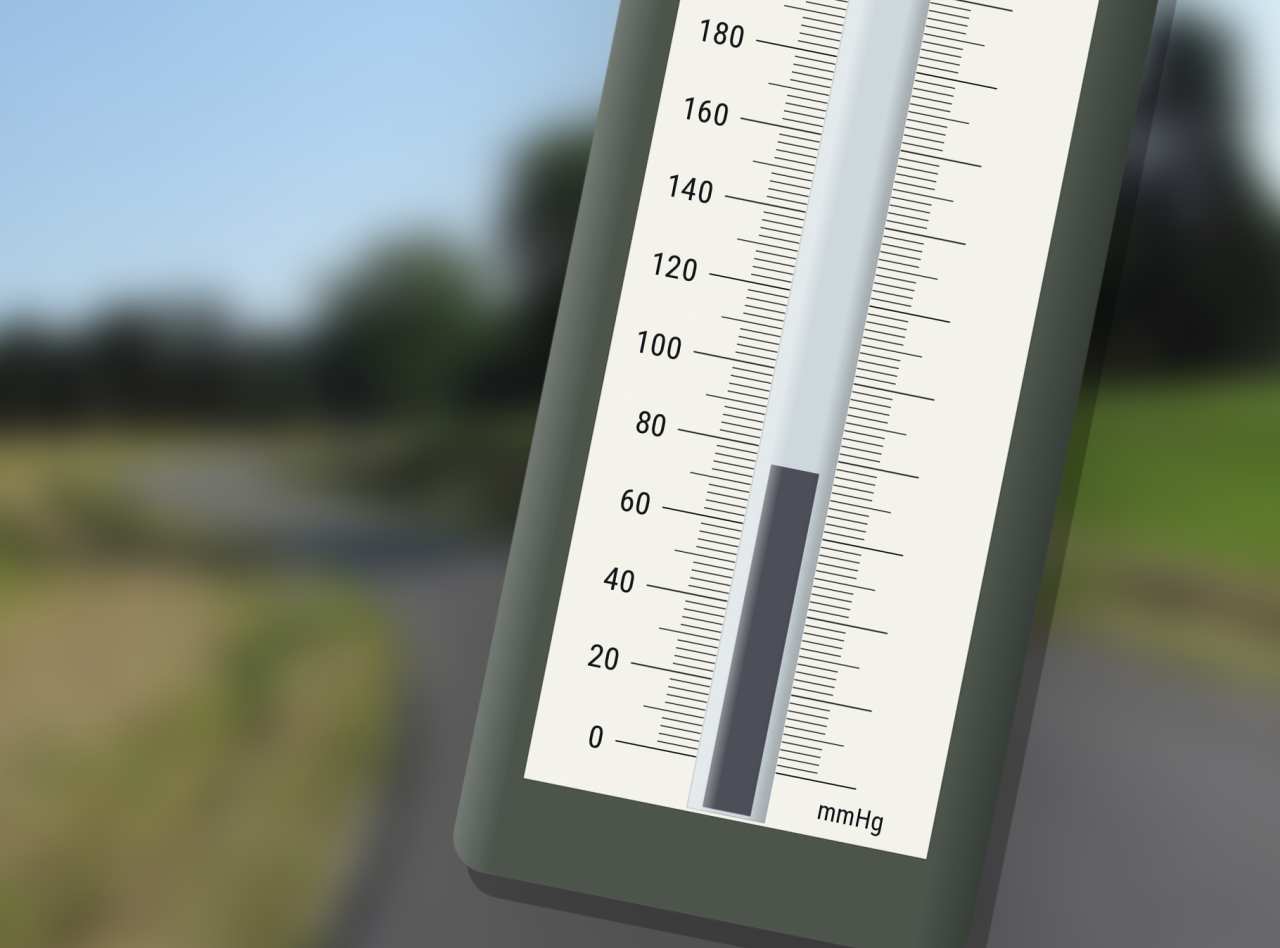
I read 76,mmHg
